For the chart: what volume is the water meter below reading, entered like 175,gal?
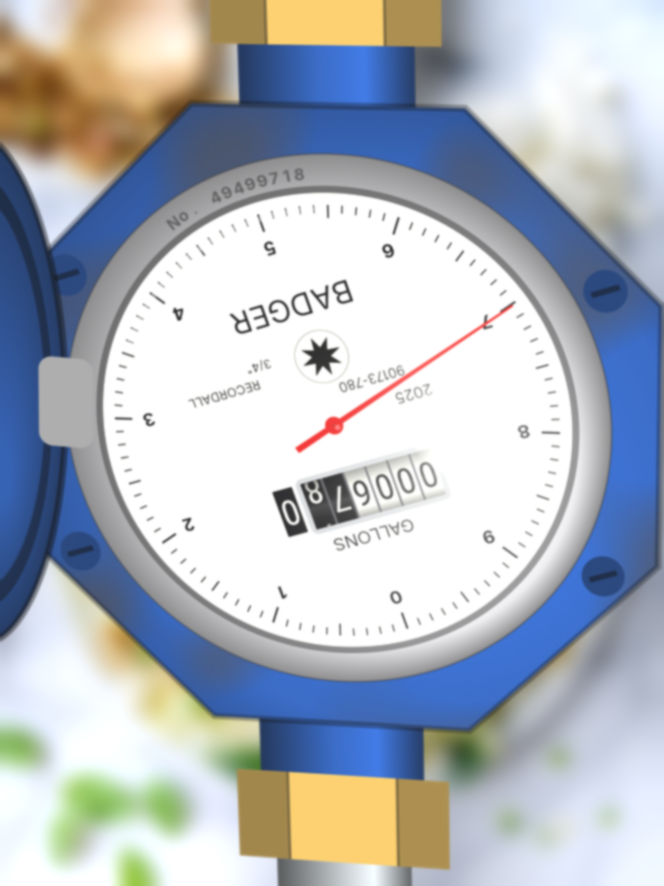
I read 6777.0,gal
